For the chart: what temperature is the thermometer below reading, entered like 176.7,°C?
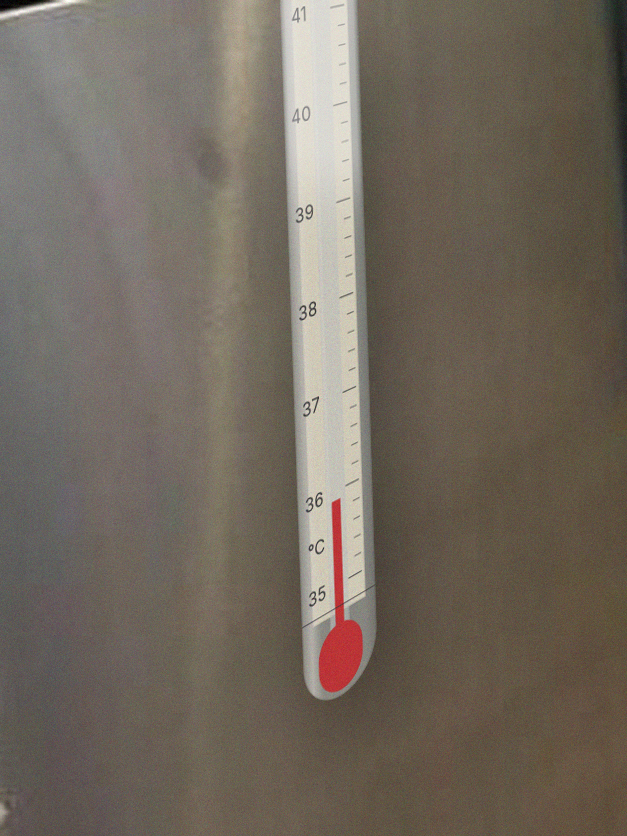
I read 35.9,°C
